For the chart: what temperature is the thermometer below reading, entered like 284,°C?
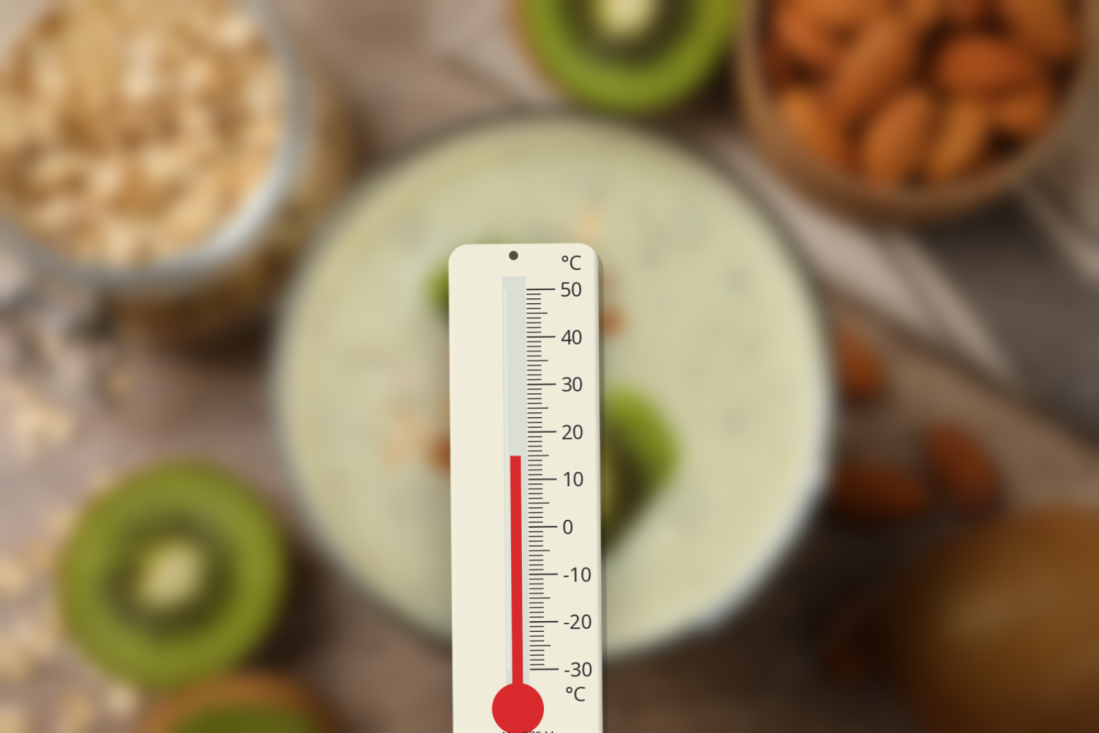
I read 15,°C
